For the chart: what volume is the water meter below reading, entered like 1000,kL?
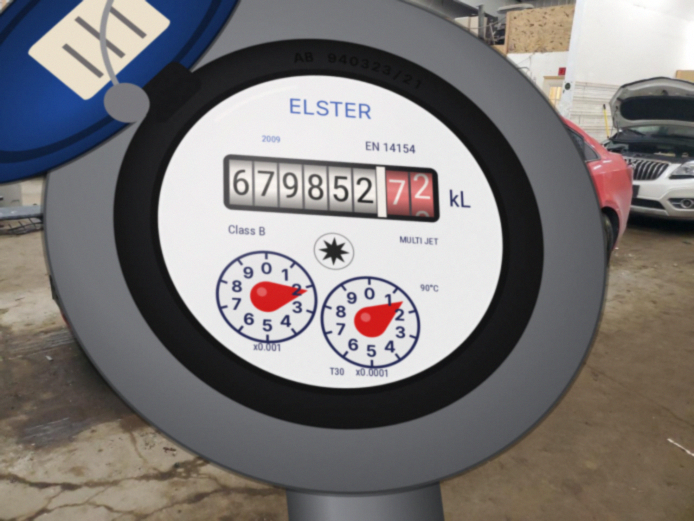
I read 679852.7221,kL
